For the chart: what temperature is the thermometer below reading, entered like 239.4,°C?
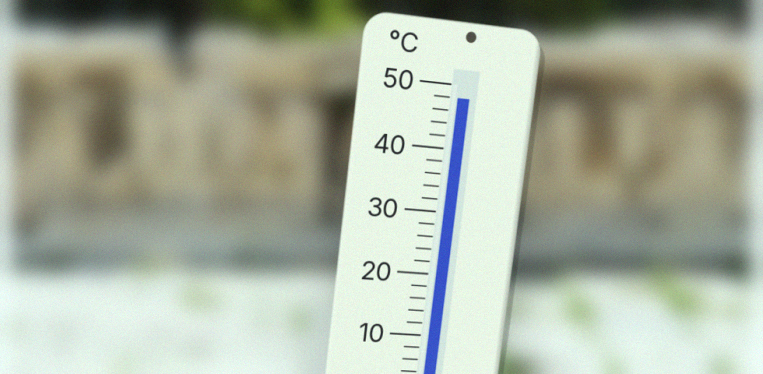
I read 48,°C
